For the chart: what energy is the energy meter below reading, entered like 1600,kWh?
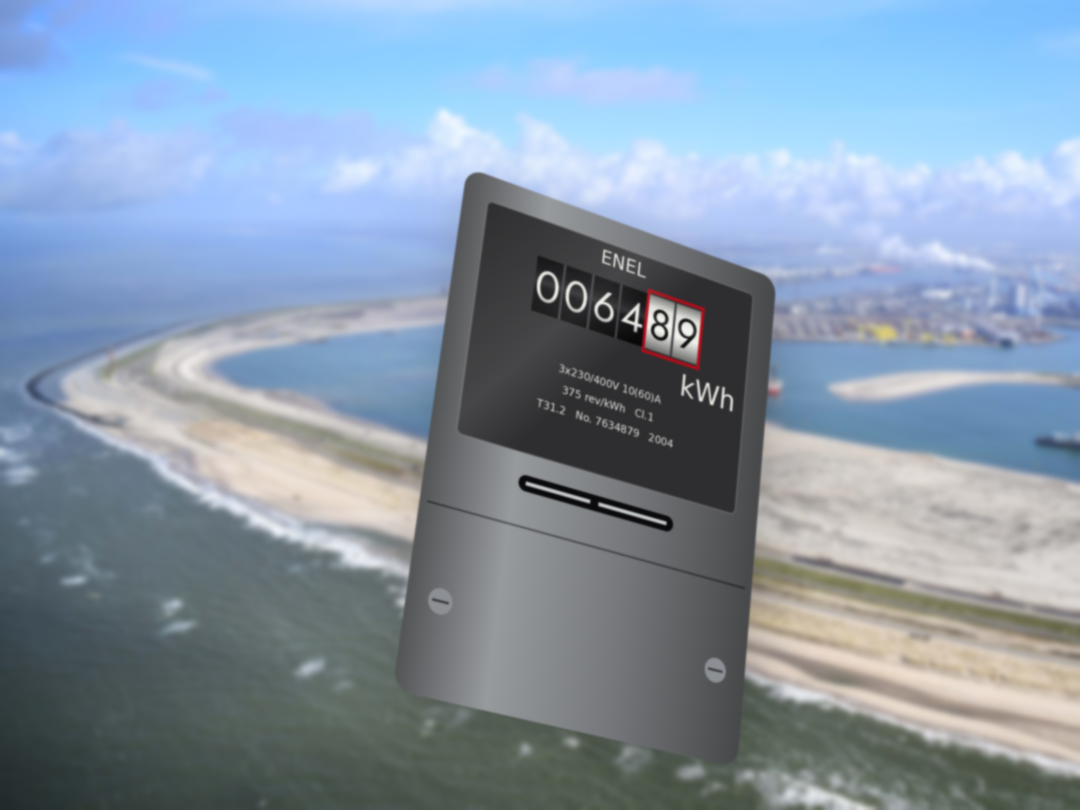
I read 64.89,kWh
